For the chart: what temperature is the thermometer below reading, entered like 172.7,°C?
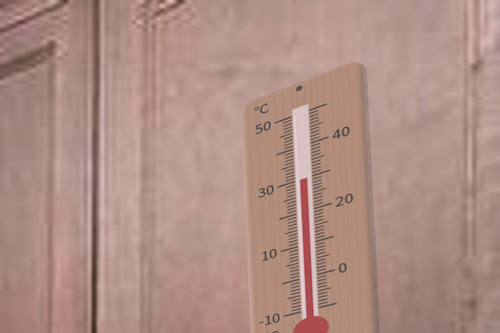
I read 30,°C
